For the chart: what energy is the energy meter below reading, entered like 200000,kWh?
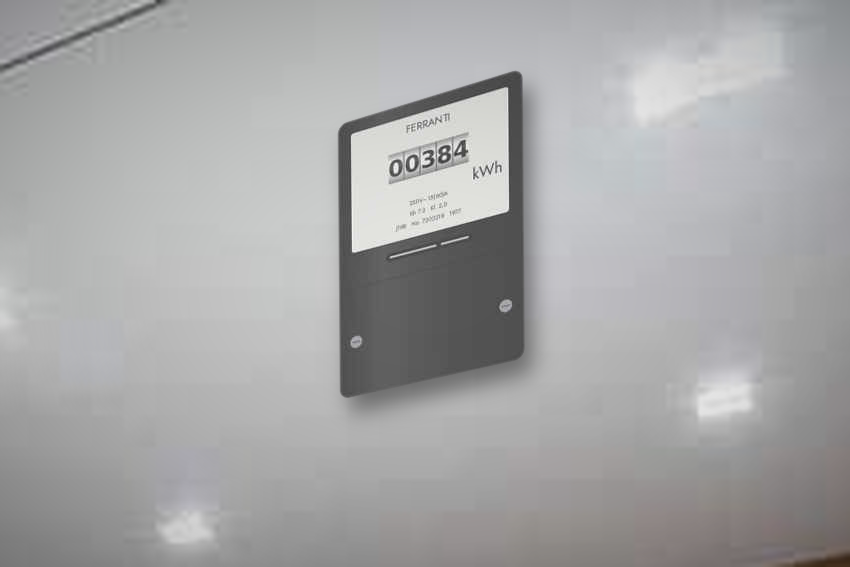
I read 384,kWh
